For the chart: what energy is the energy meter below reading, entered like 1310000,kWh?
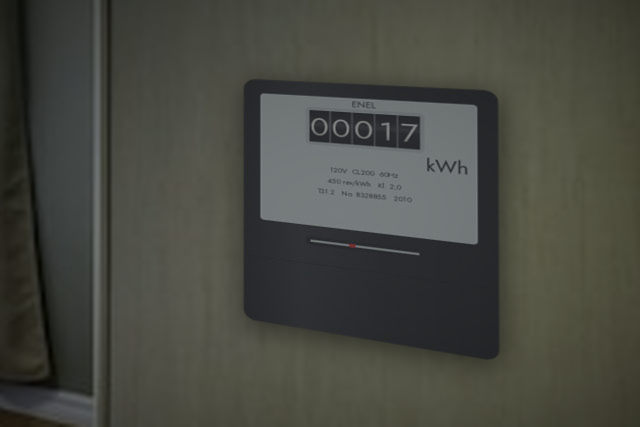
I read 17,kWh
